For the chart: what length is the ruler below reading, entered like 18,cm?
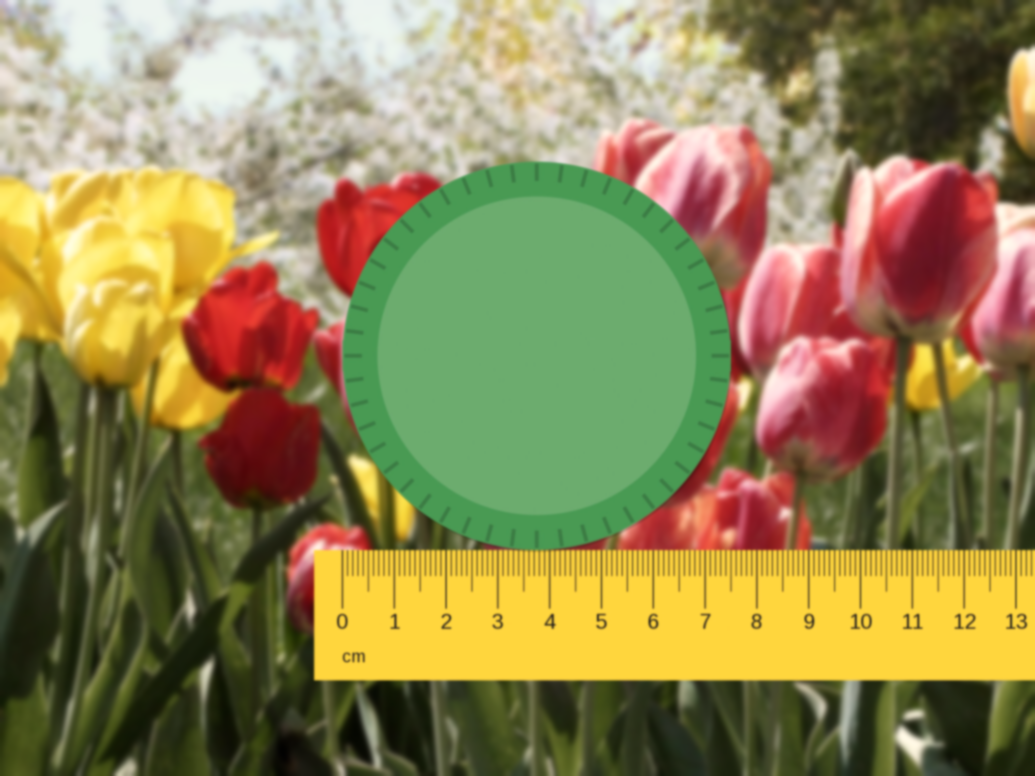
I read 7.5,cm
